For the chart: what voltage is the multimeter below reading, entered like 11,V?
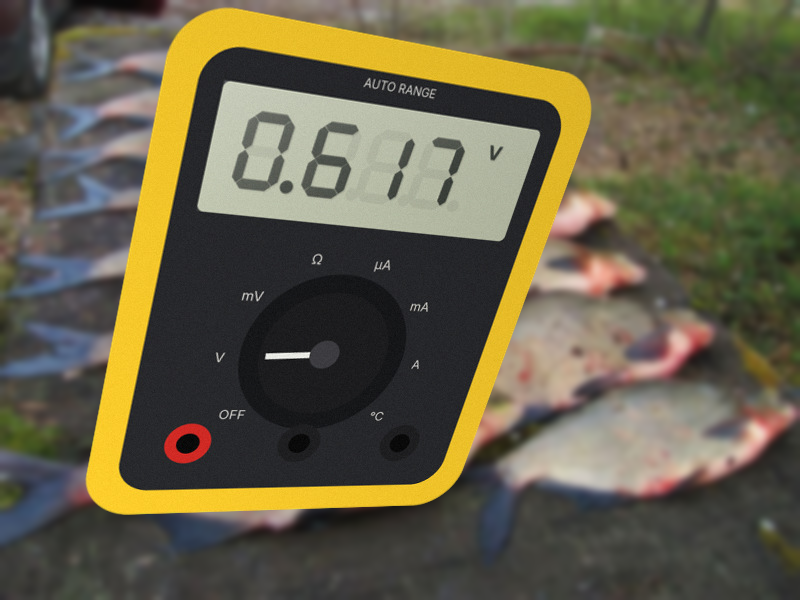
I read 0.617,V
